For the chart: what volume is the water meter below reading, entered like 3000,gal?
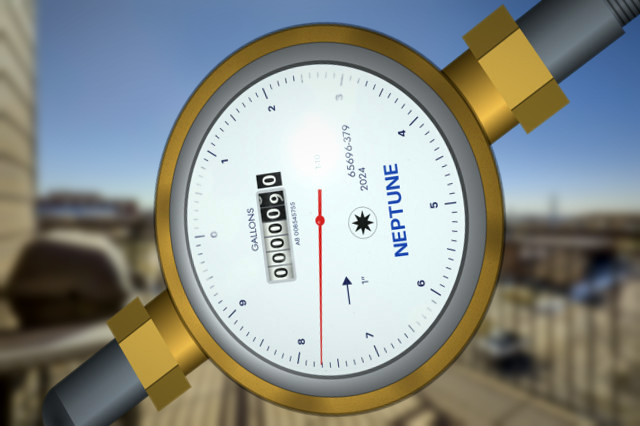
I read 87.7,gal
